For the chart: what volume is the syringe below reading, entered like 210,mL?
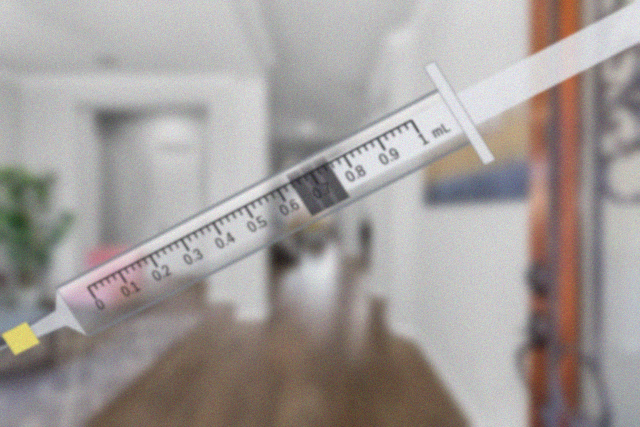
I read 0.64,mL
